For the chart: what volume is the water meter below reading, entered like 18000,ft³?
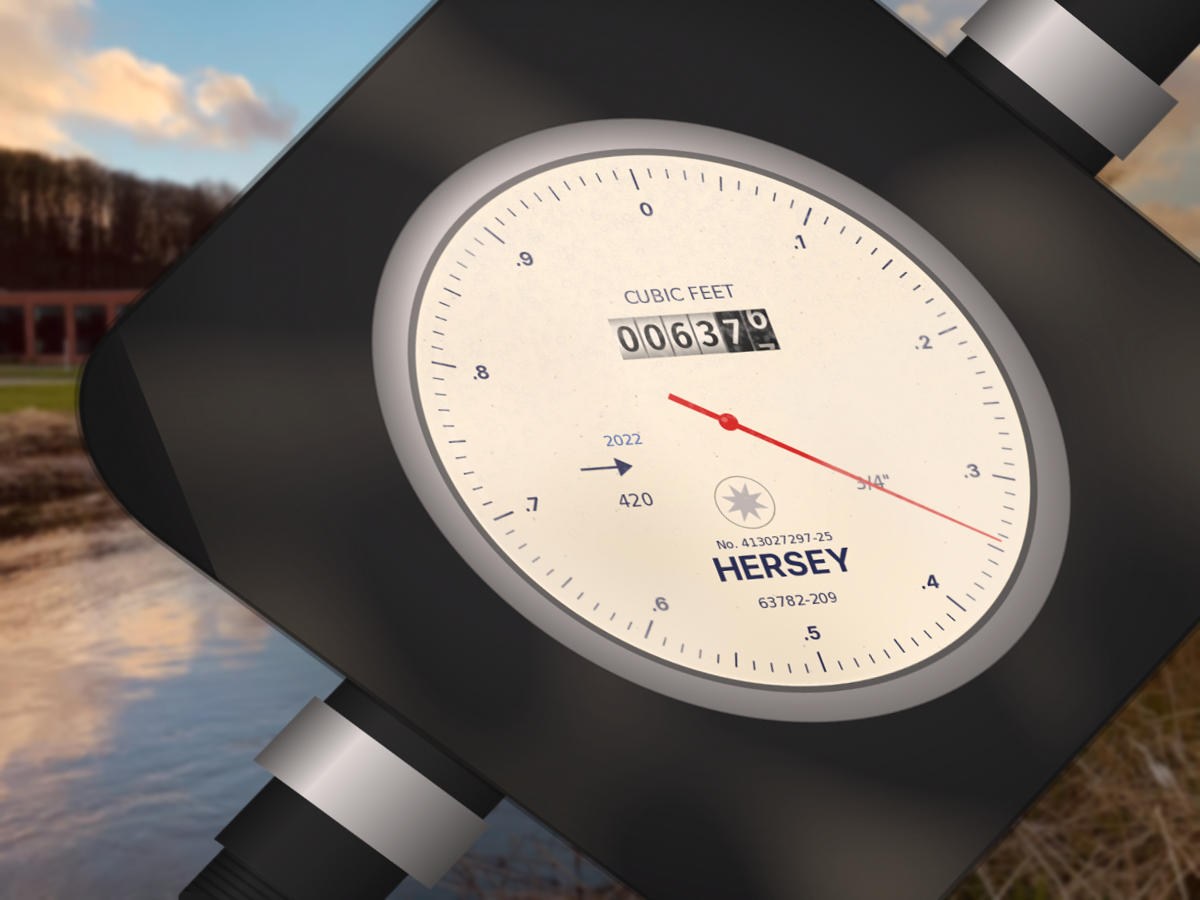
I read 6376.34,ft³
